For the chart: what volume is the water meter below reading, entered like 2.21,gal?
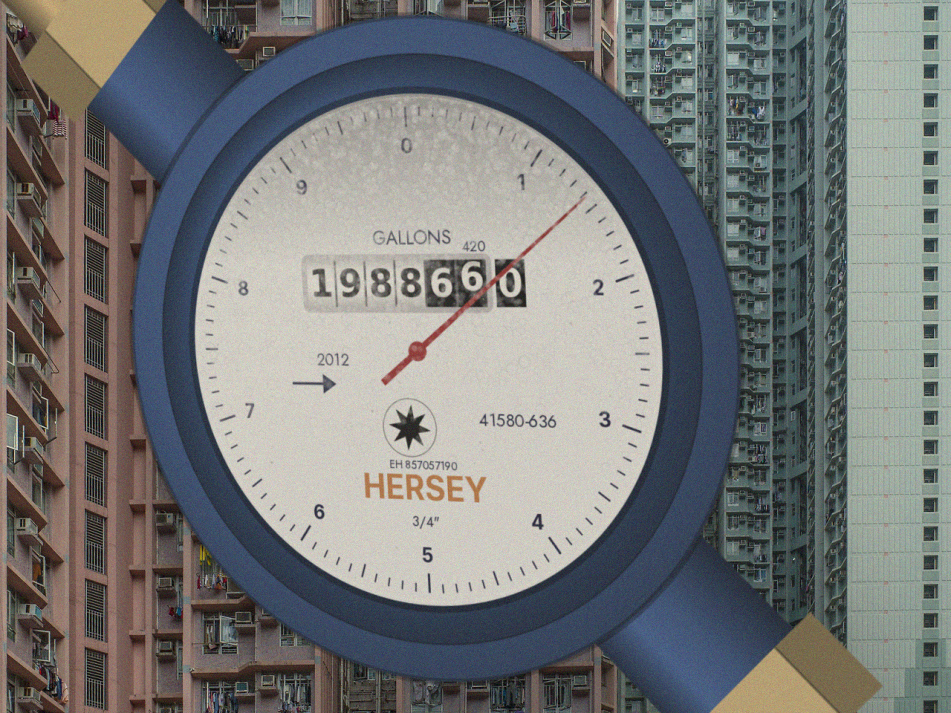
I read 1988661.4,gal
